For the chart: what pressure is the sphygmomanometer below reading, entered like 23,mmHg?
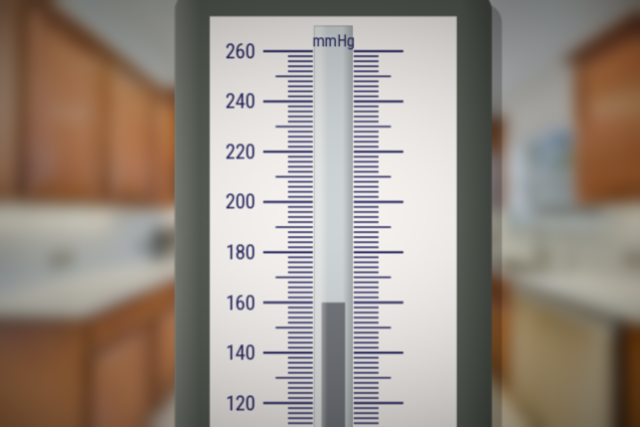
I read 160,mmHg
